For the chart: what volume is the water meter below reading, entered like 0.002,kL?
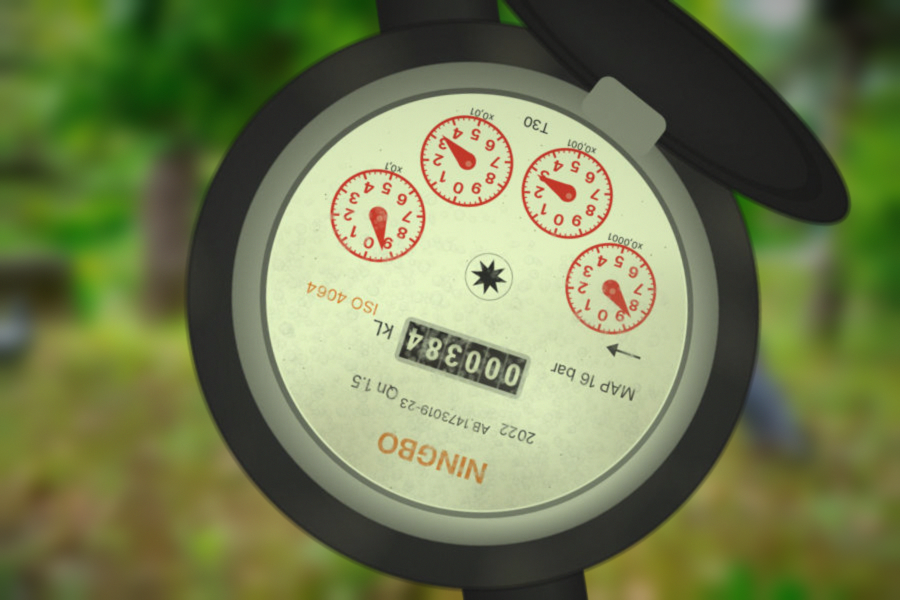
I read 383.9328,kL
